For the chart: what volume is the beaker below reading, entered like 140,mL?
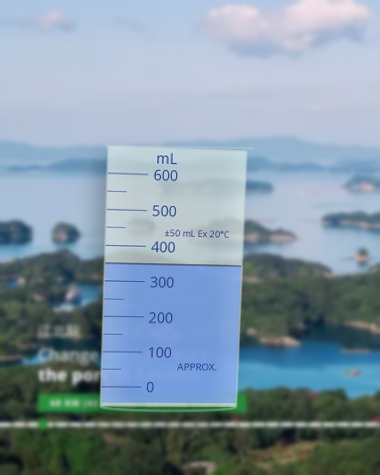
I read 350,mL
